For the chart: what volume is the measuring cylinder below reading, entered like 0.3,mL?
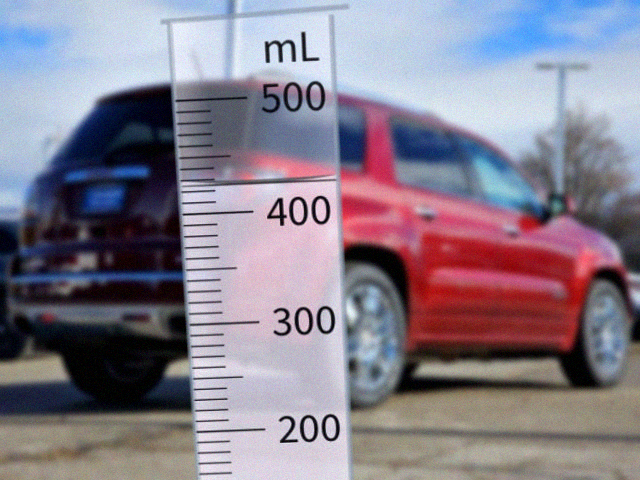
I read 425,mL
